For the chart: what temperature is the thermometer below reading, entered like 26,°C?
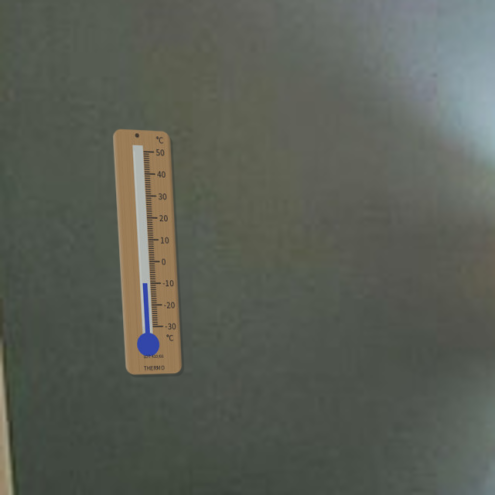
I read -10,°C
